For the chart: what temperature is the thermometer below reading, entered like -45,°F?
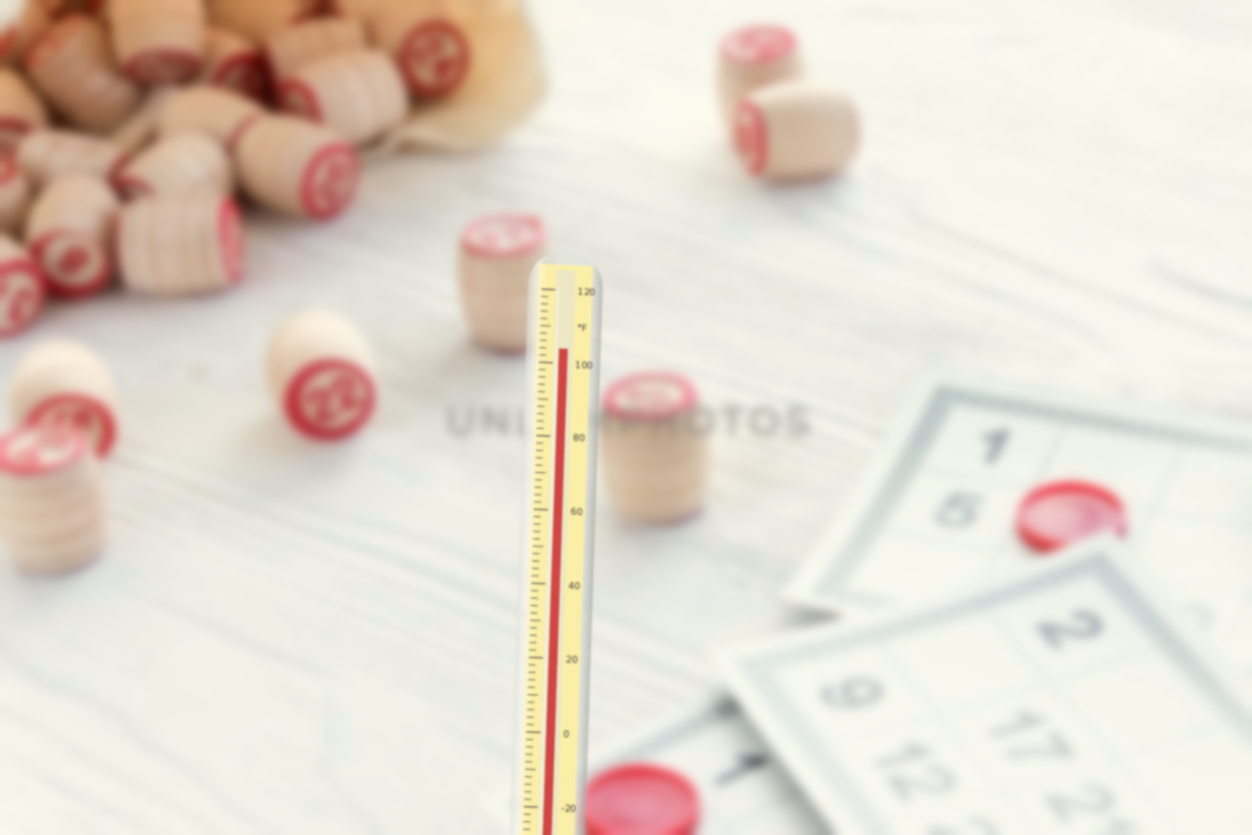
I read 104,°F
